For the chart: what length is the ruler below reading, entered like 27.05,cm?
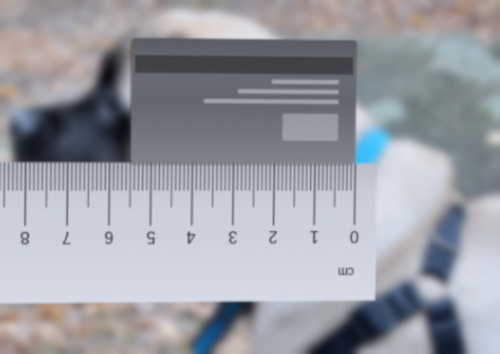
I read 5.5,cm
